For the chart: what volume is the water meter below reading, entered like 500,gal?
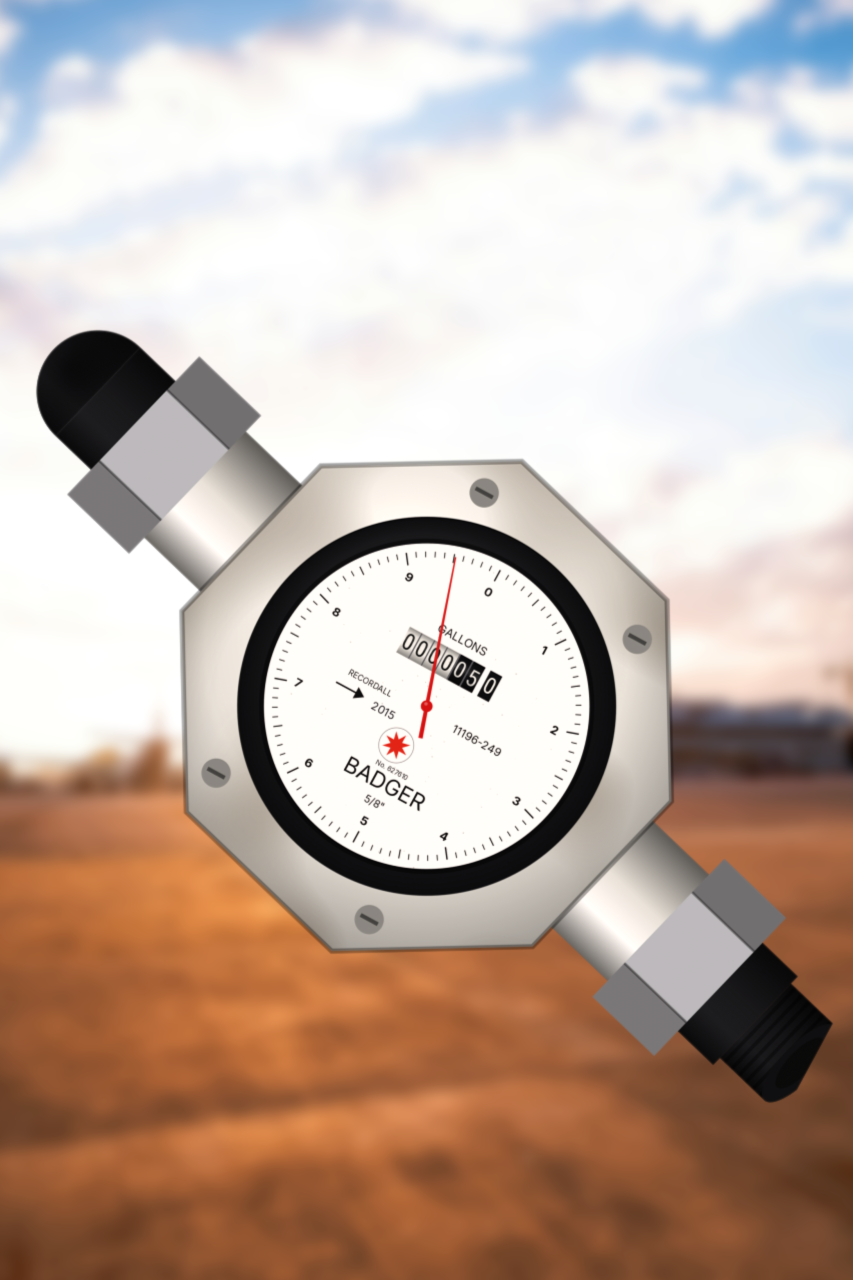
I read 49.5,gal
